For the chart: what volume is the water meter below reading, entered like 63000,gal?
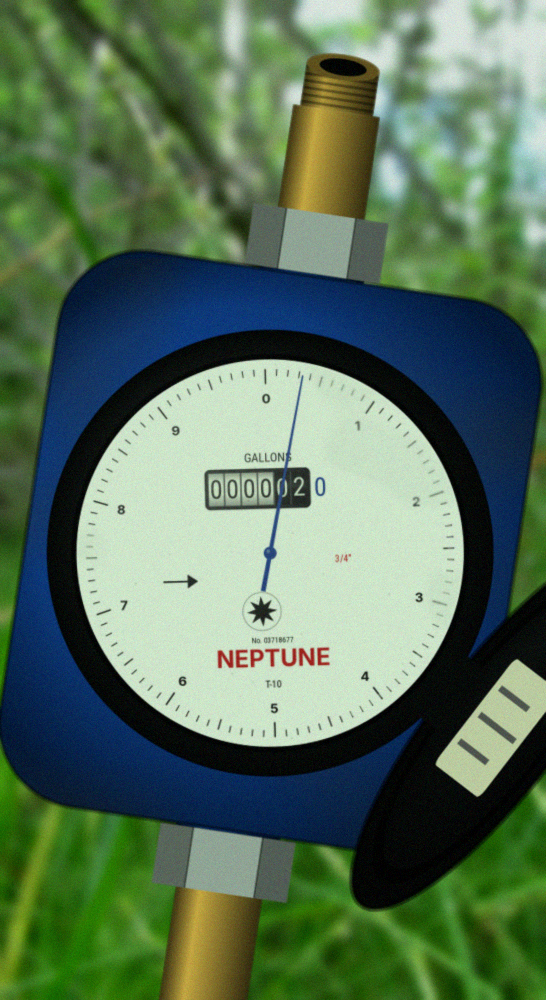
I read 20.3,gal
